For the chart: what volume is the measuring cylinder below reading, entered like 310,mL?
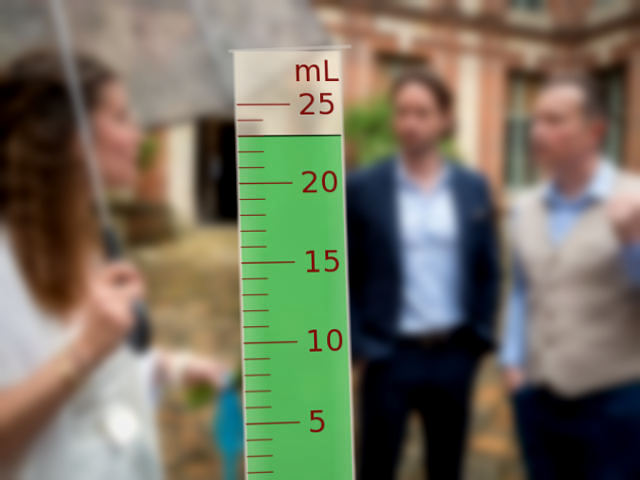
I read 23,mL
